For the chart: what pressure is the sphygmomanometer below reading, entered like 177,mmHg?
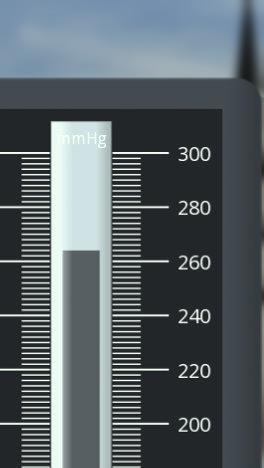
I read 264,mmHg
